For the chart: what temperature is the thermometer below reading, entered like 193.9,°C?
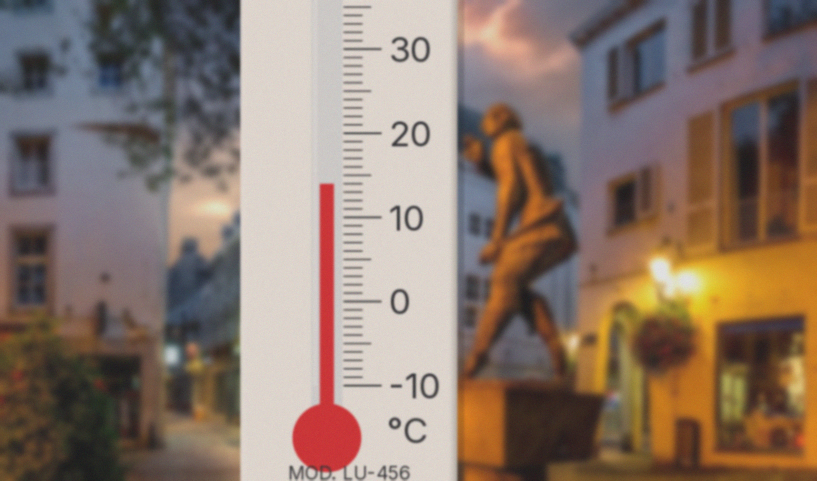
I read 14,°C
